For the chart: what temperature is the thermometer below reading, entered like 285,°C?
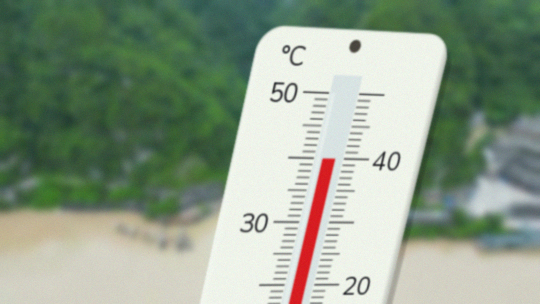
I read 40,°C
